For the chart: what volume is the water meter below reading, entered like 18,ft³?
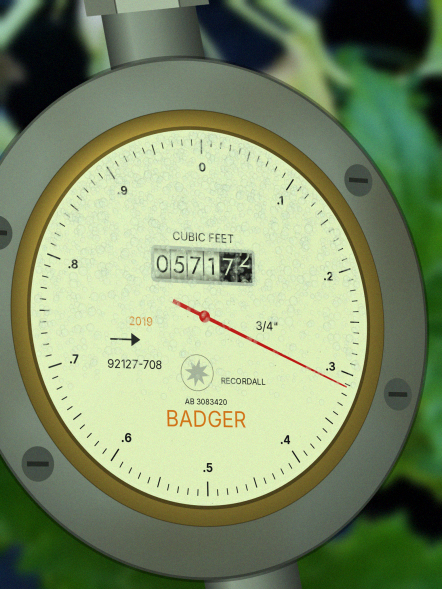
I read 57172.31,ft³
